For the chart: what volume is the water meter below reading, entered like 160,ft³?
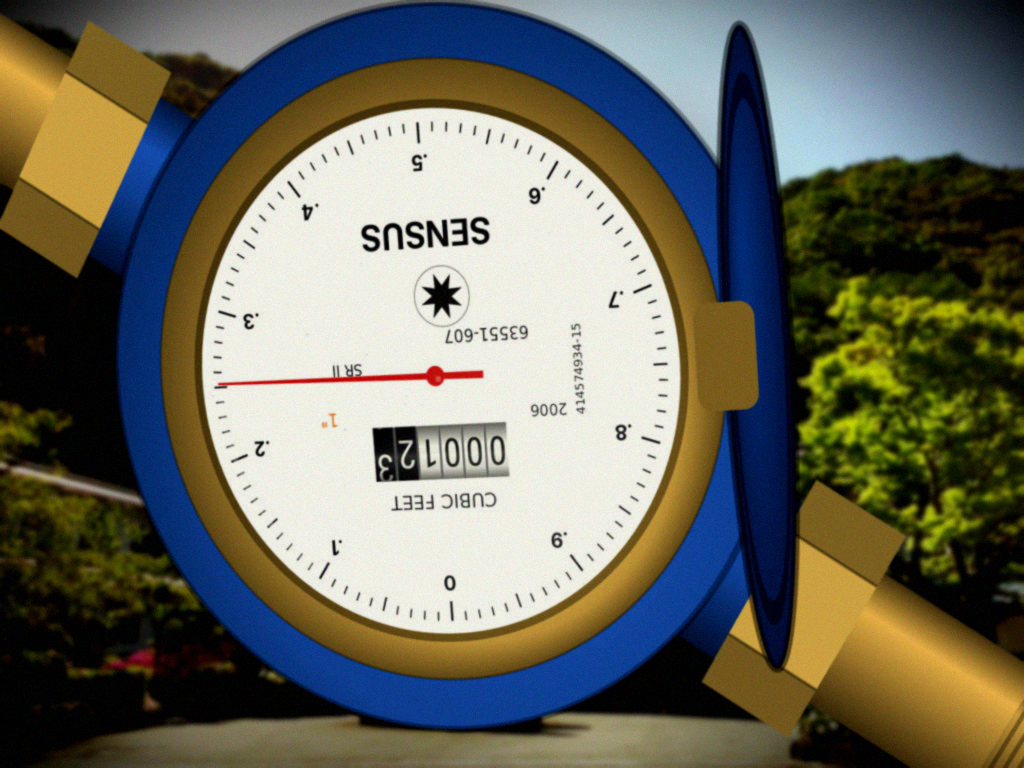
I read 123.25,ft³
